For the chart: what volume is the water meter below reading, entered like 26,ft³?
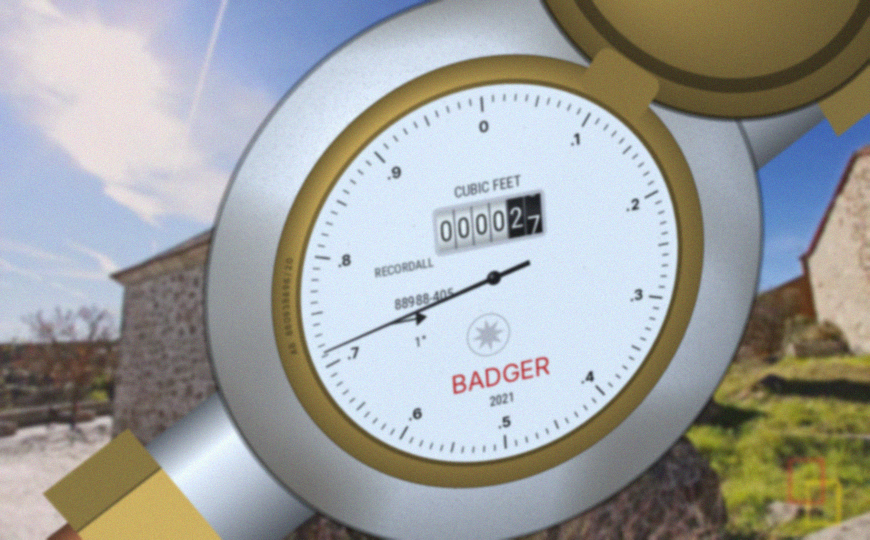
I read 26.71,ft³
